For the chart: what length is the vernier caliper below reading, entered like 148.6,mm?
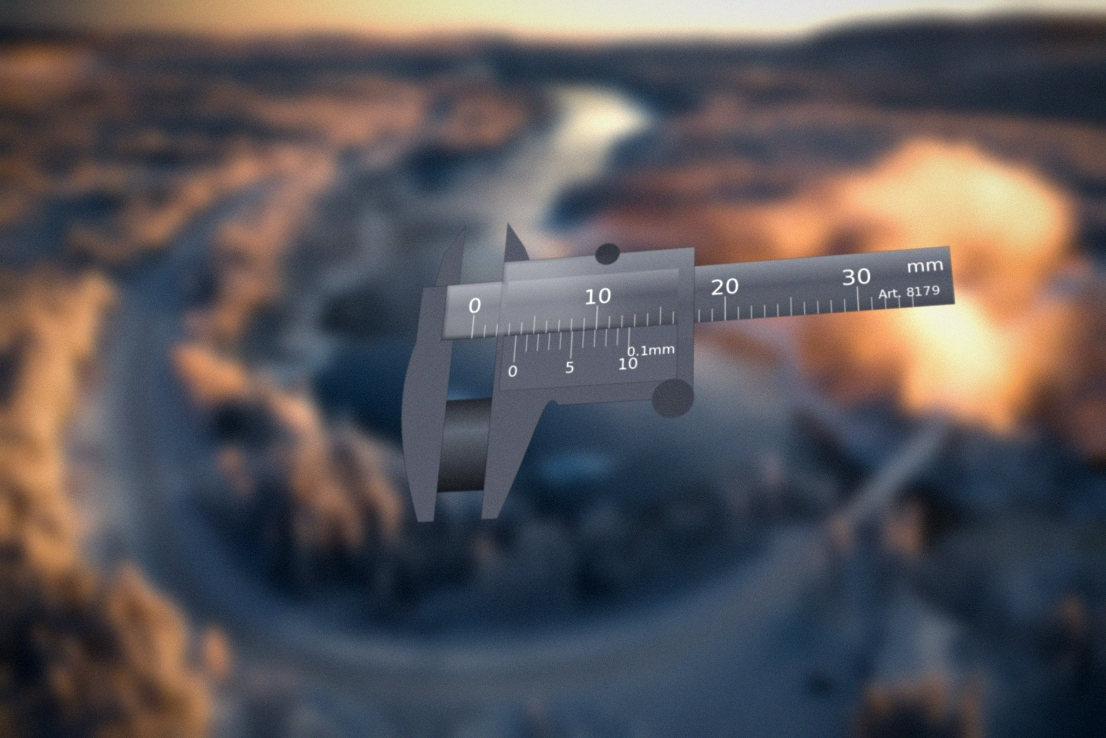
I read 3.6,mm
